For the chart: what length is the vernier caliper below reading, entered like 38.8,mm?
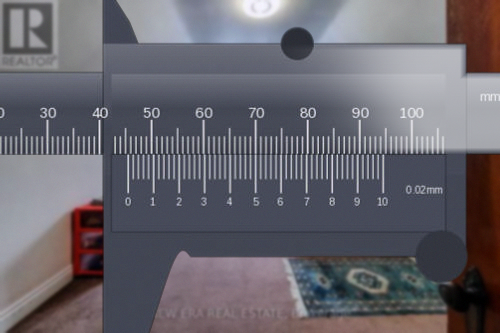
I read 45.5,mm
